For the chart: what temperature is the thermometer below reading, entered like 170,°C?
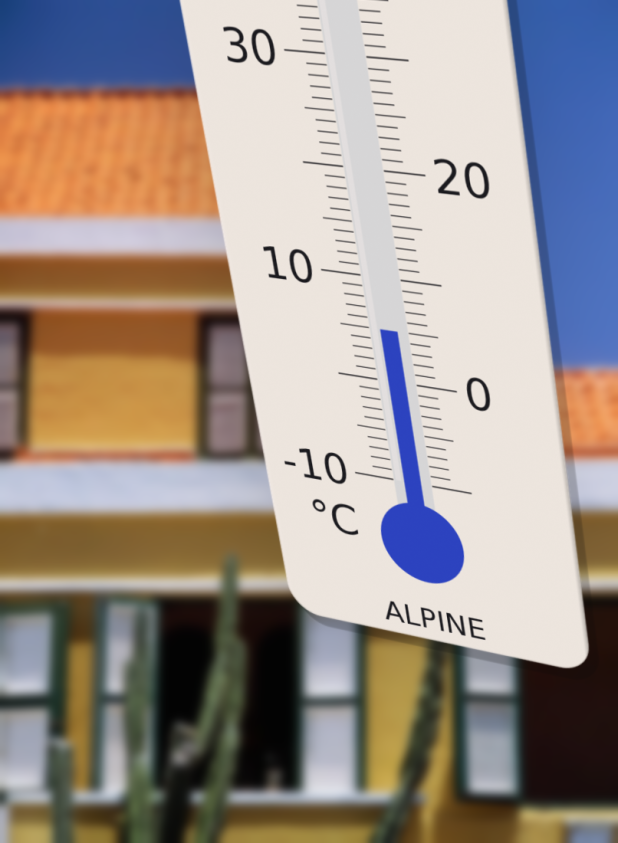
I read 5,°C
